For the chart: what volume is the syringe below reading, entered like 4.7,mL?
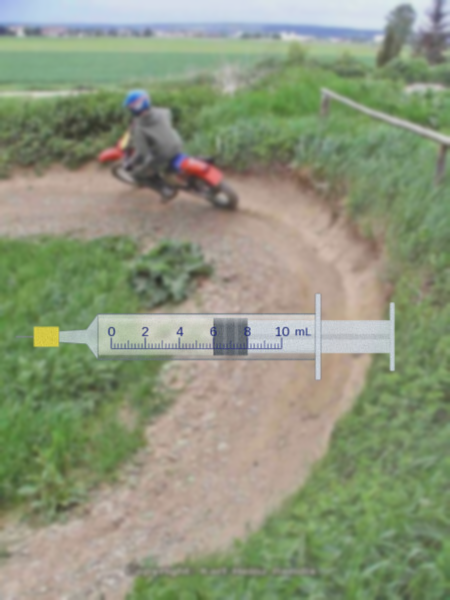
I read 6,mL
